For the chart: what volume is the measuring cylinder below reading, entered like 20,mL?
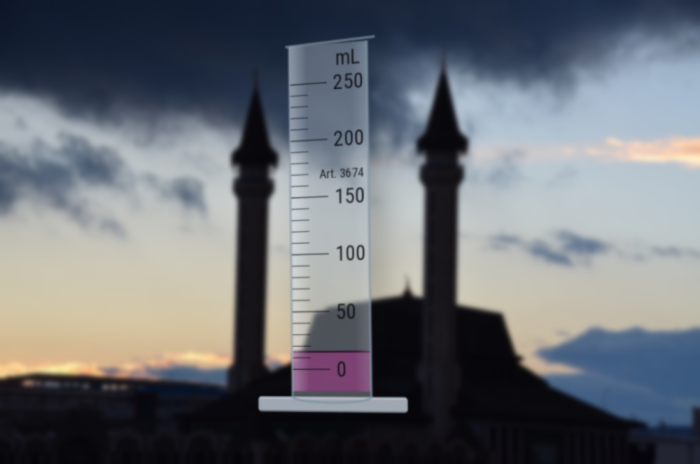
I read 15,mL
